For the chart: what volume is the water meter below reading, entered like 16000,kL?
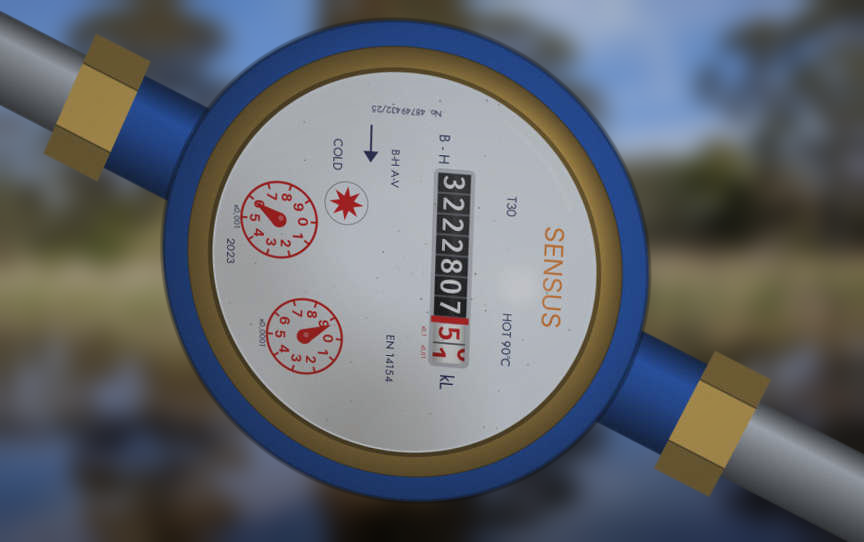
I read 3222807.5059,kL
